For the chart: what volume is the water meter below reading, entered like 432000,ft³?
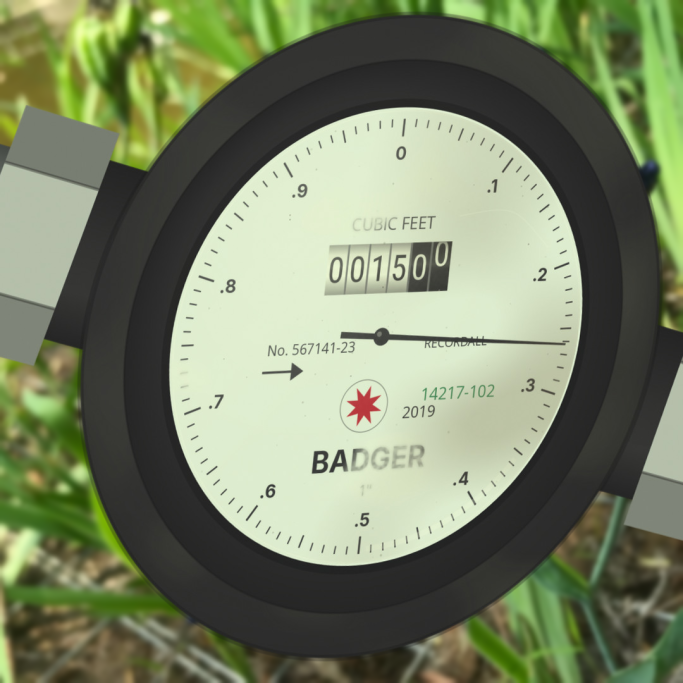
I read 1500.26,ft³
